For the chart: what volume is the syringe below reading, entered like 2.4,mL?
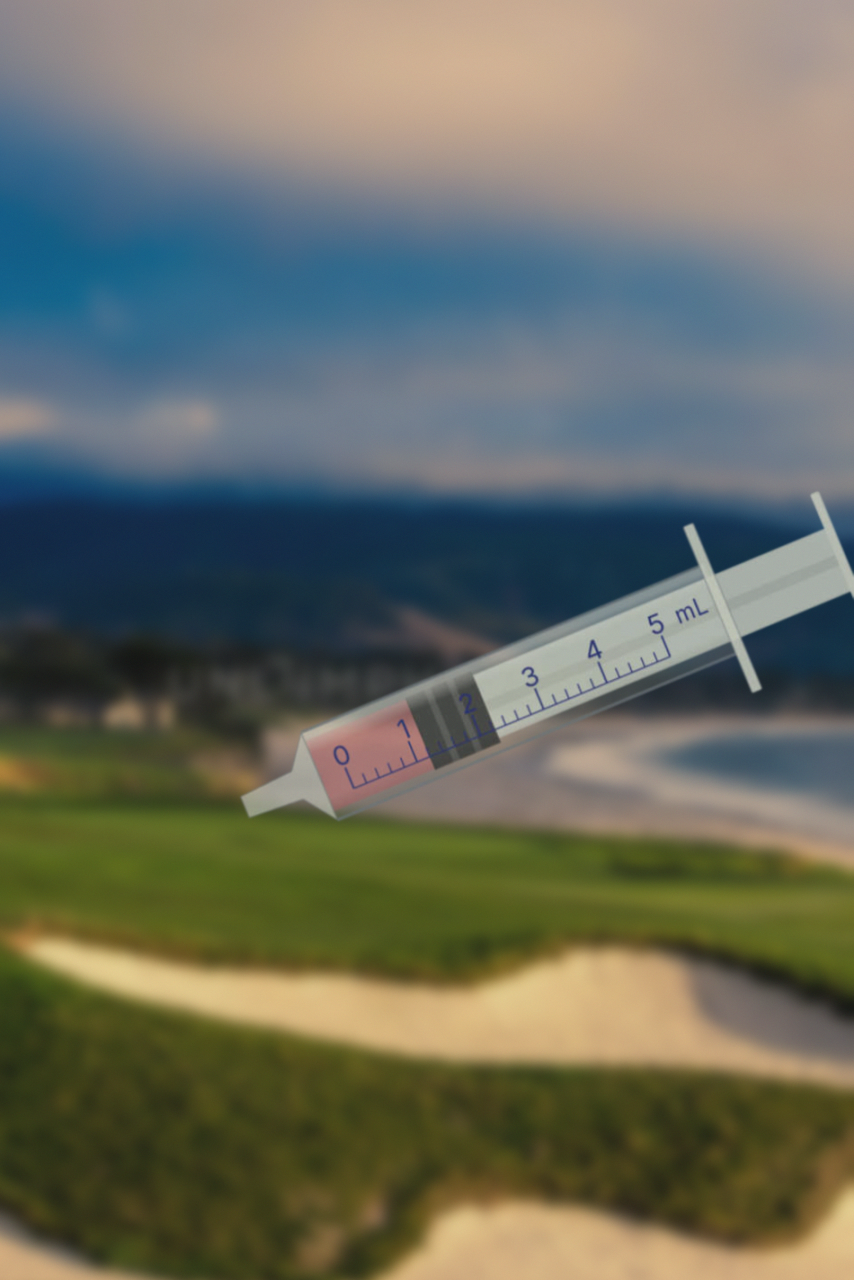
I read 1.2,mL
